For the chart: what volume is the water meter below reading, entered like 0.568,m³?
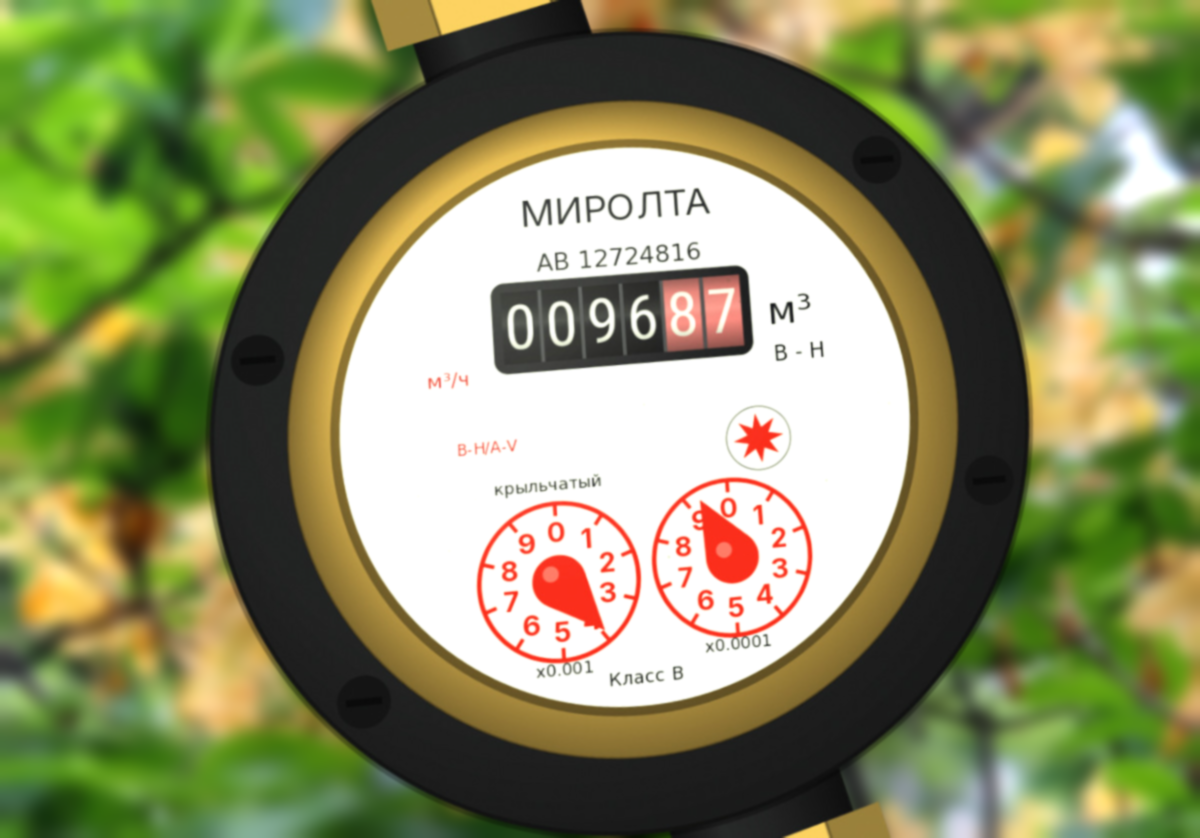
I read 96.8739,m³
